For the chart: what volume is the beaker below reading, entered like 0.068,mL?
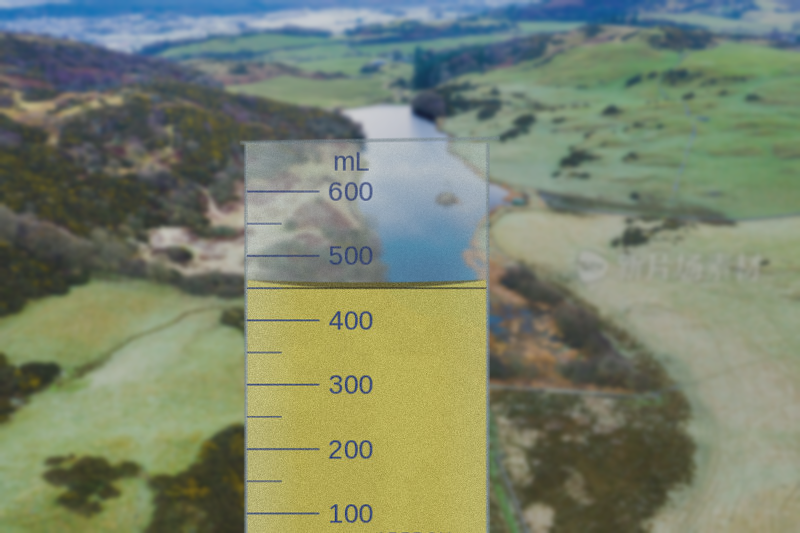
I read 450,mL
